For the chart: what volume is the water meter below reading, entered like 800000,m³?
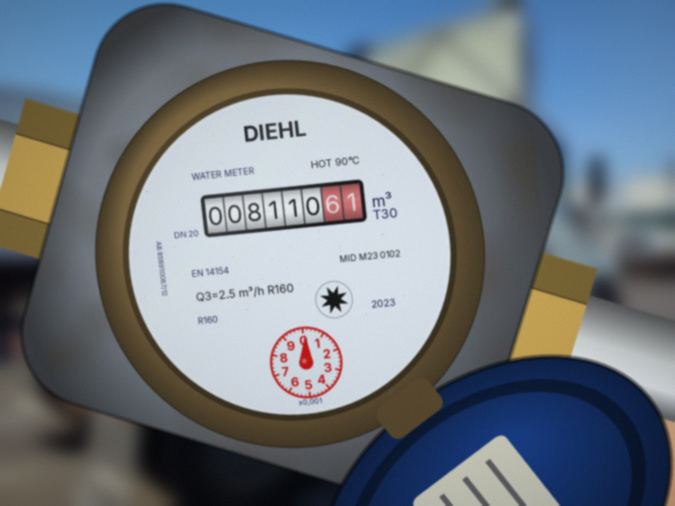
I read 8110.610,m³
